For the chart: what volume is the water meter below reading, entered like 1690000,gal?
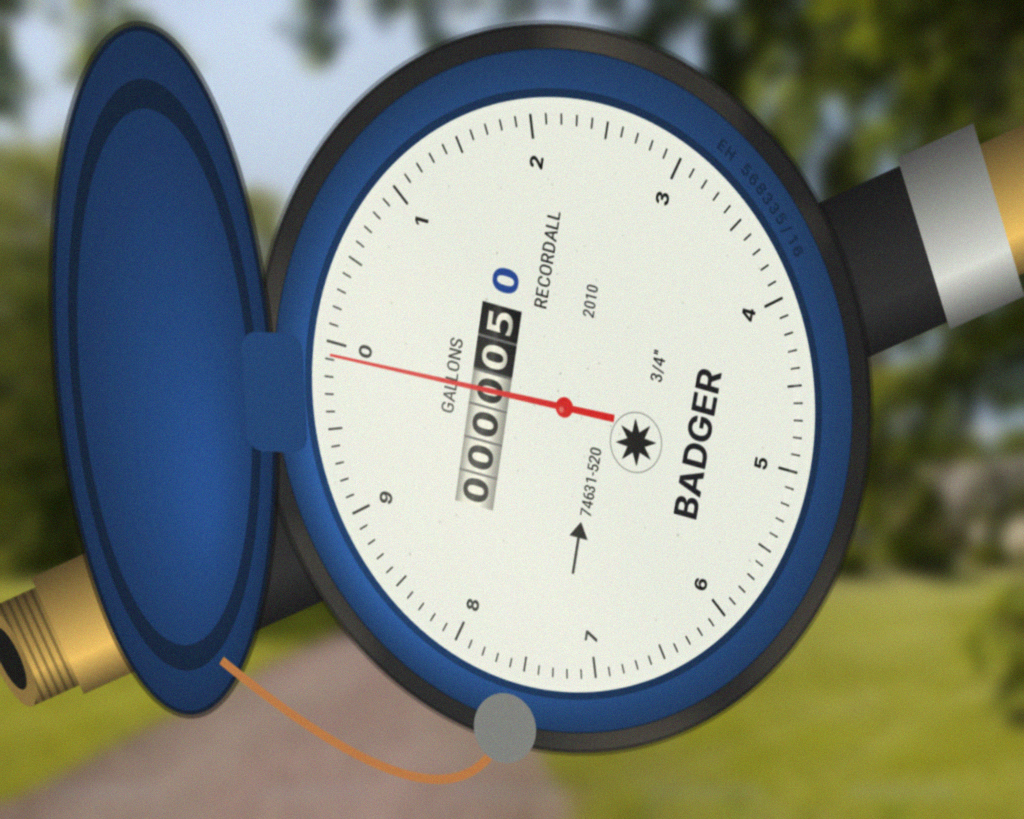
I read 49.9,gal
